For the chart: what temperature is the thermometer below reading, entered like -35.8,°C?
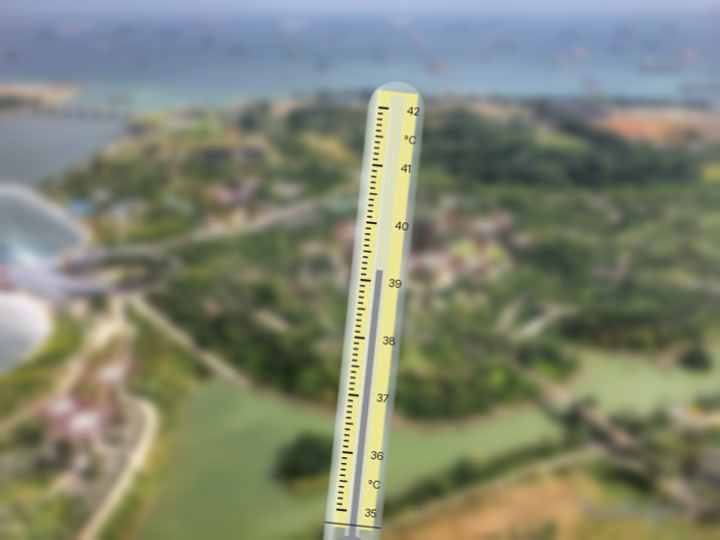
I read 39.2,°C
